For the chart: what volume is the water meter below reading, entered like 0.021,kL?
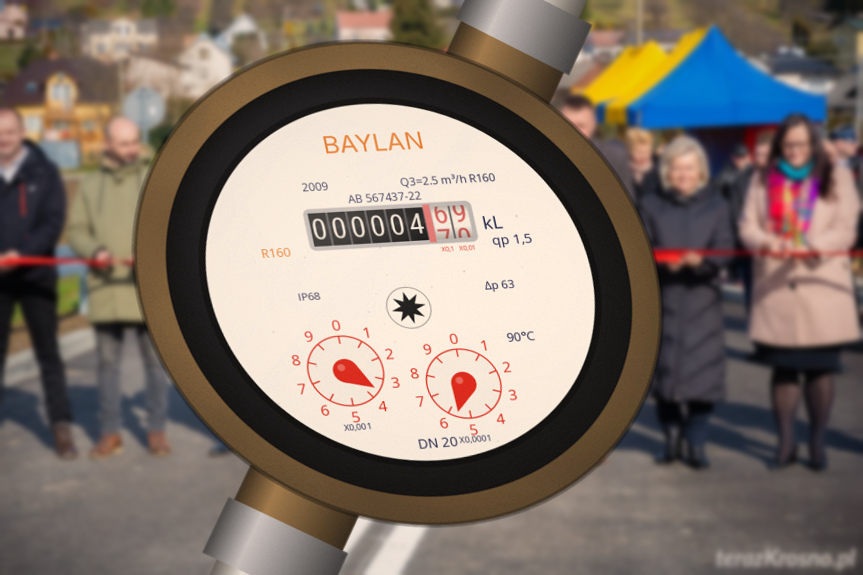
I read 4.6935,kL
